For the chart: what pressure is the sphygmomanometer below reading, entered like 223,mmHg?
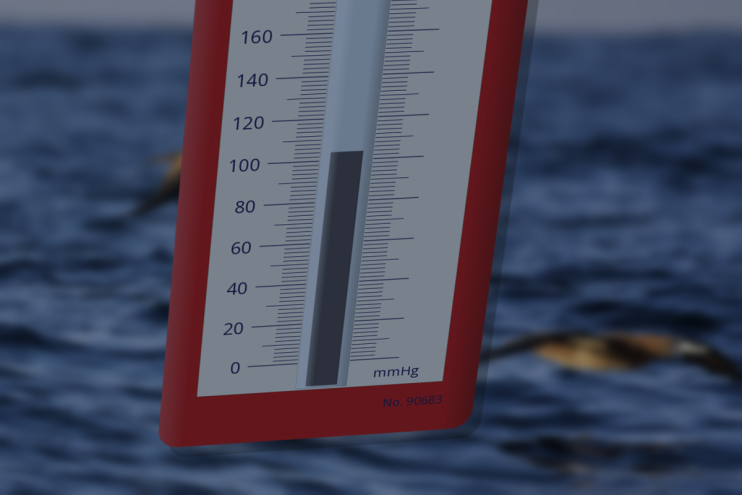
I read 104,mmHg
